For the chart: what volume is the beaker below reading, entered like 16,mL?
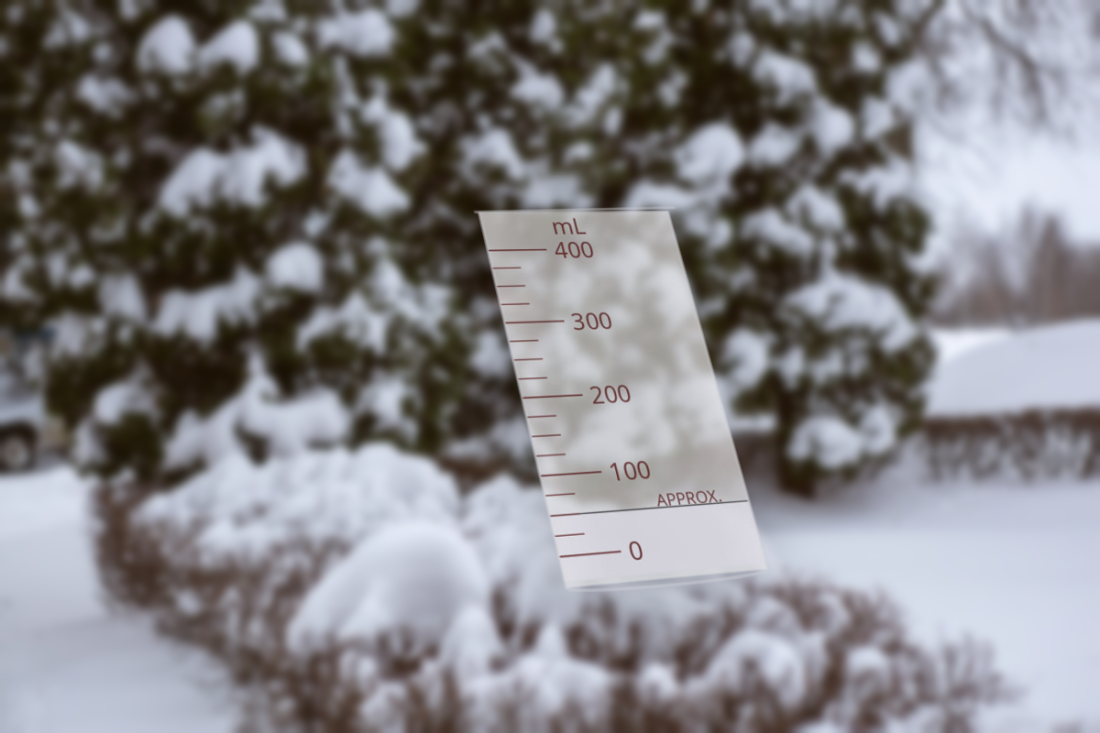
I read 50,mL
